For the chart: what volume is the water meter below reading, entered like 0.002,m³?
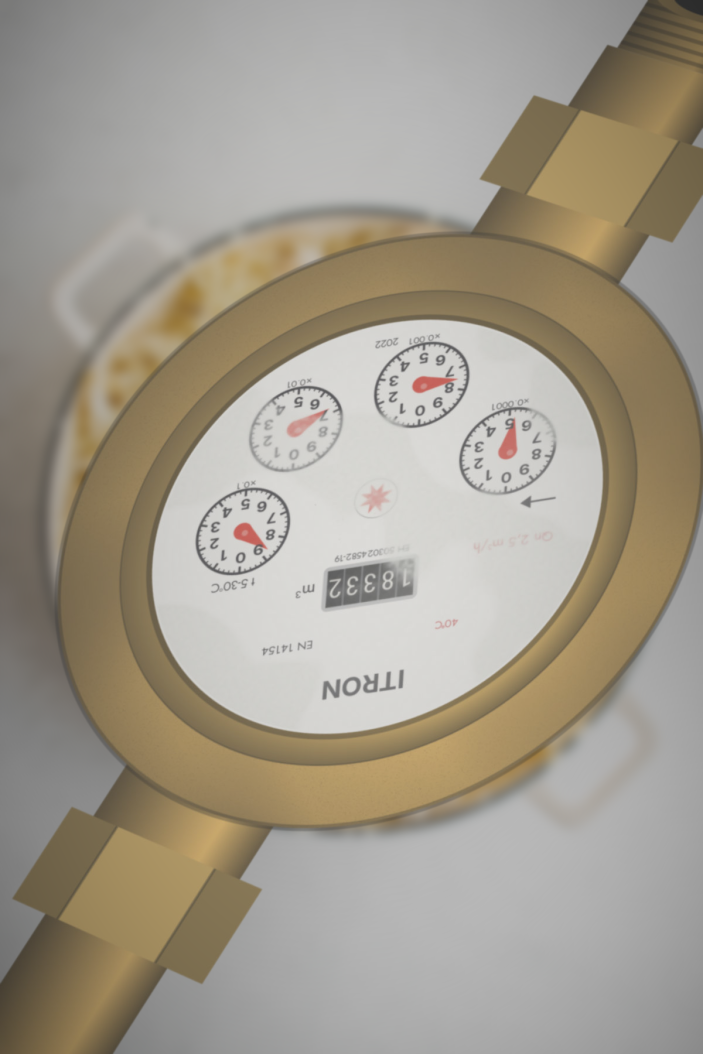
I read 18332.8675,m³
